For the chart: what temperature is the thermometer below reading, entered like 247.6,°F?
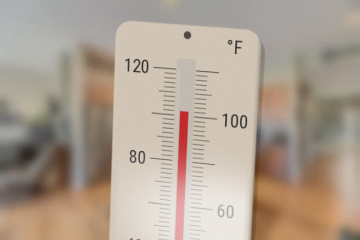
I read 102,°F
